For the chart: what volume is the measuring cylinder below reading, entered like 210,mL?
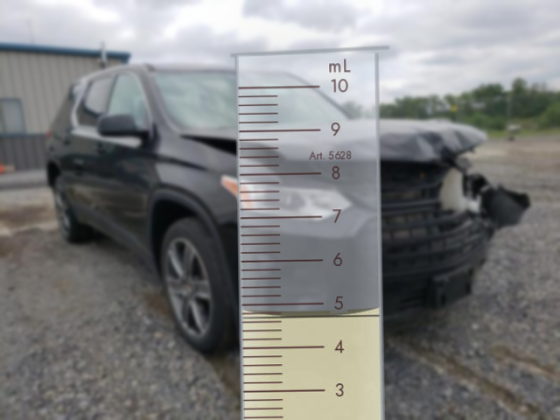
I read 4.7,mL
